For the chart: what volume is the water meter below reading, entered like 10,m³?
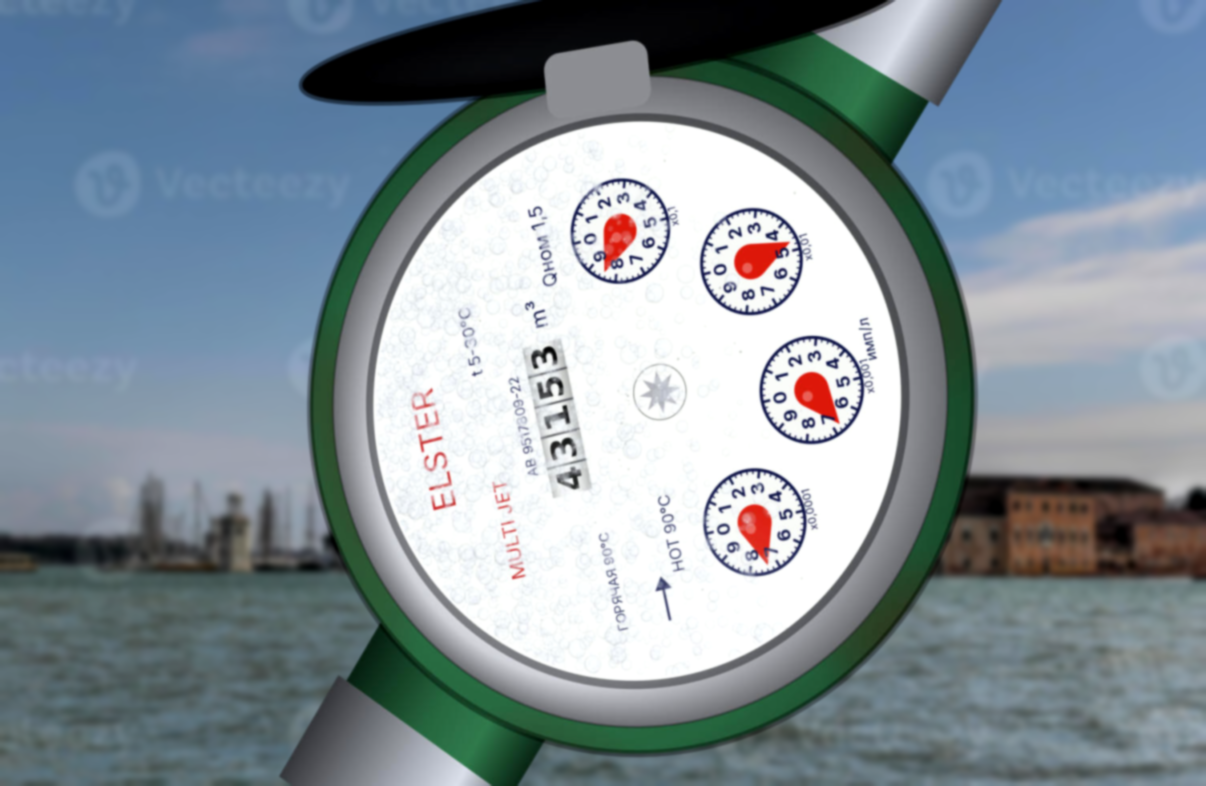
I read 43153.8467,m³
